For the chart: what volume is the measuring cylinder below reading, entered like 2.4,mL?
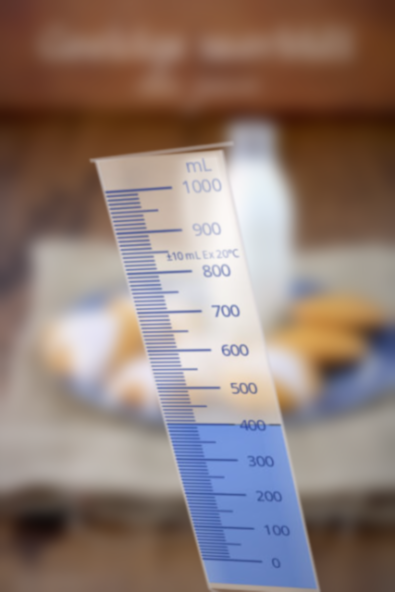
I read 400,mL
